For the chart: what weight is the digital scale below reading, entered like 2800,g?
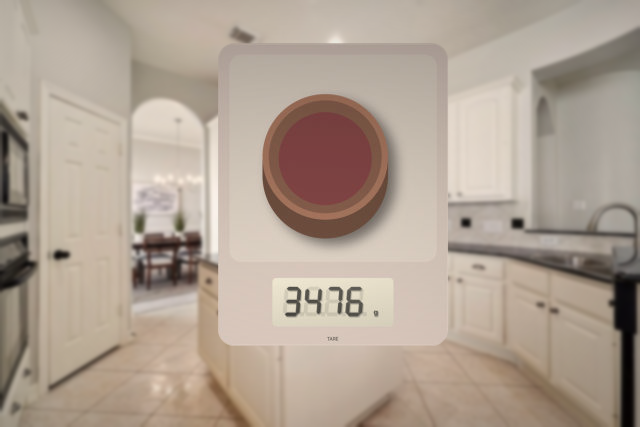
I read 3476,g
